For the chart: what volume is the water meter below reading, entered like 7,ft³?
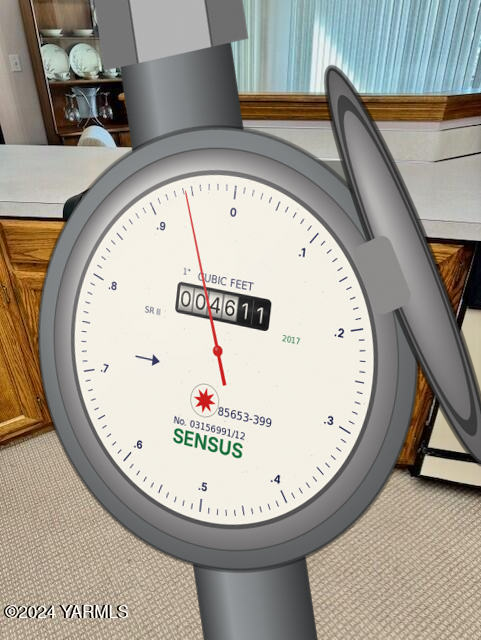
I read 4610.94,ft³
